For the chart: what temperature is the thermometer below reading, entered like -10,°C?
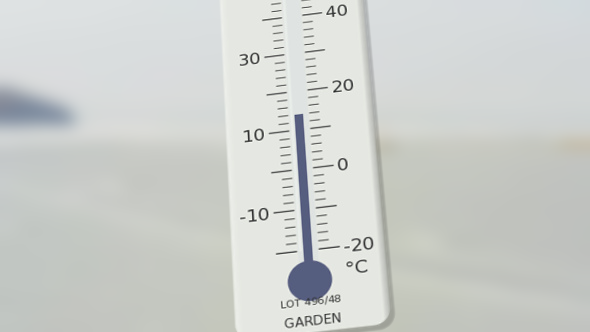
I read 14,°C
